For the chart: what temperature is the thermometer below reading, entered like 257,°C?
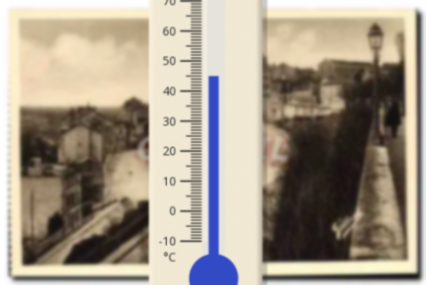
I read 45,°C
